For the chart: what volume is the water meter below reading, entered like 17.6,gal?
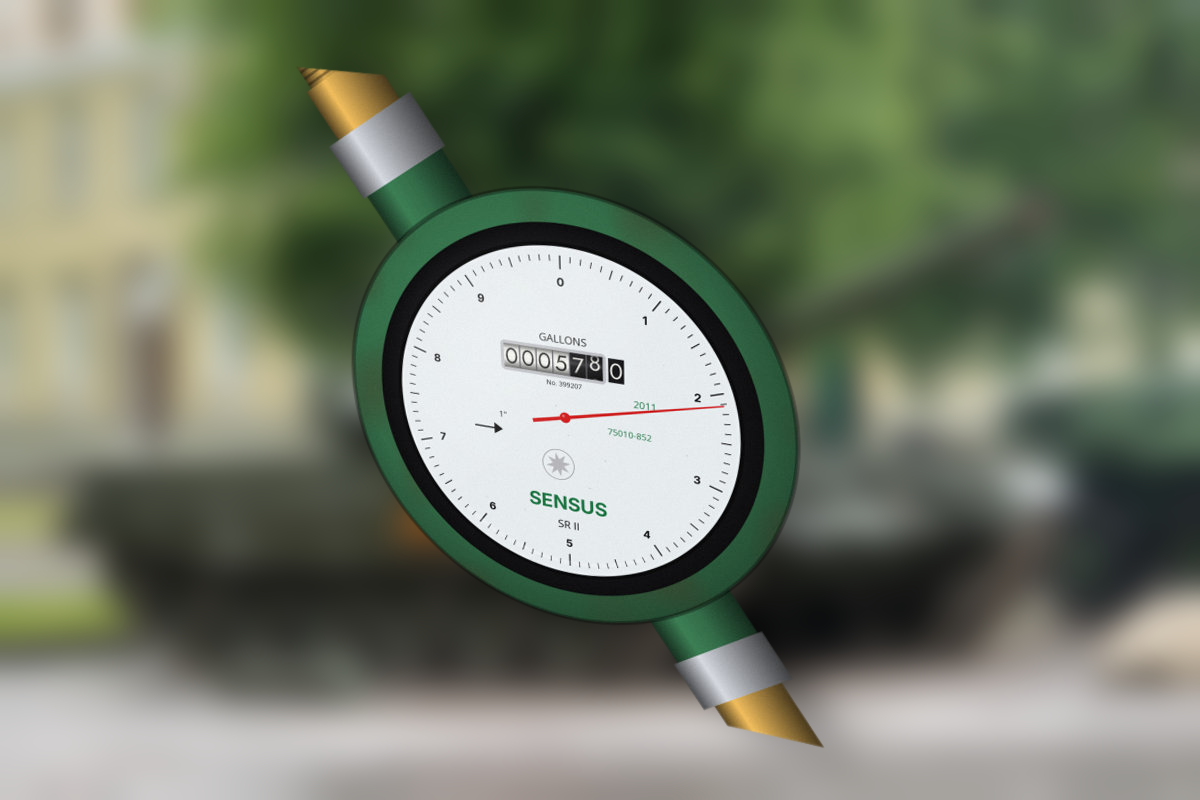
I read 5782.1,gal
